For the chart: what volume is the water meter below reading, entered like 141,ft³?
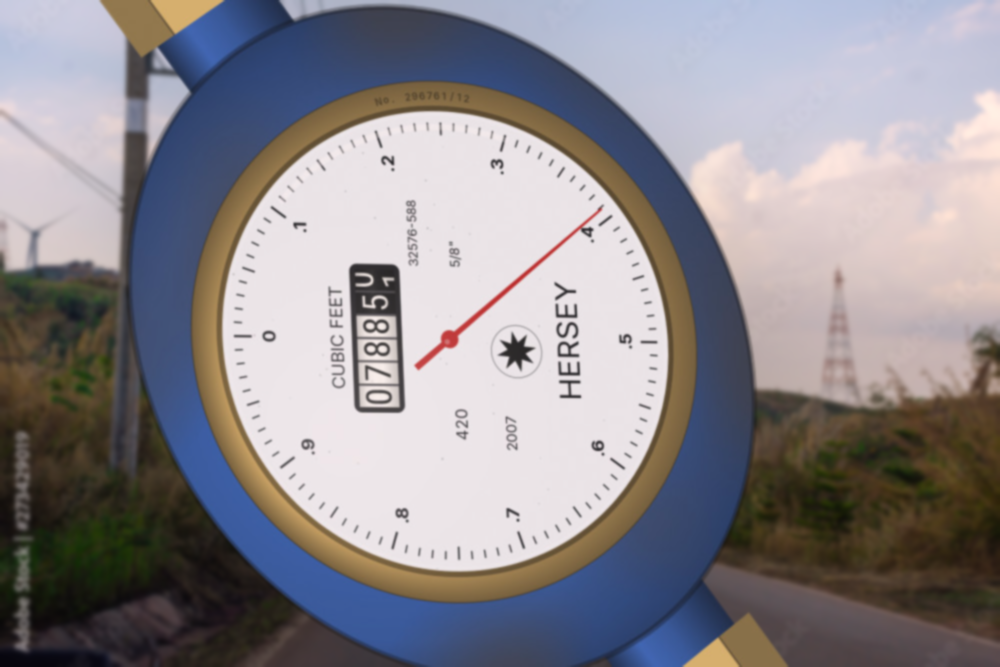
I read 78850.39,ft³
